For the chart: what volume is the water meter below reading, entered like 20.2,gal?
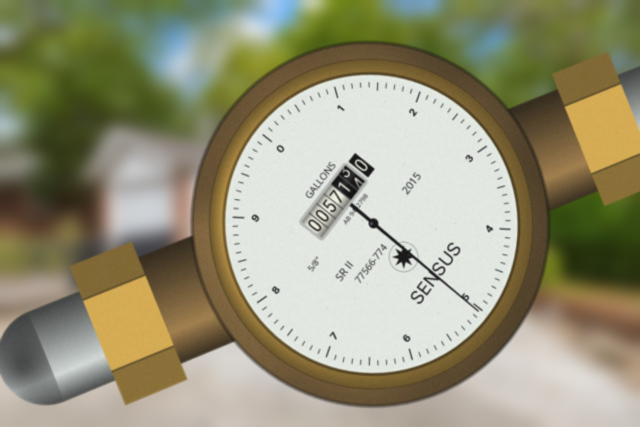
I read 57135.0,gal
